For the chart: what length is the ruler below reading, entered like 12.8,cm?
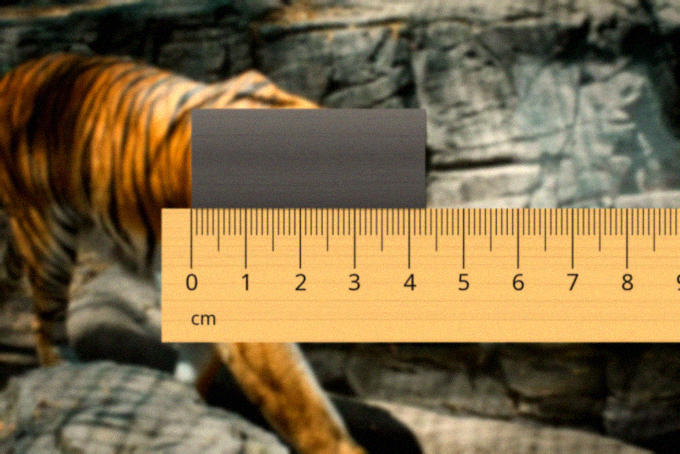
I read 4.3,cm
